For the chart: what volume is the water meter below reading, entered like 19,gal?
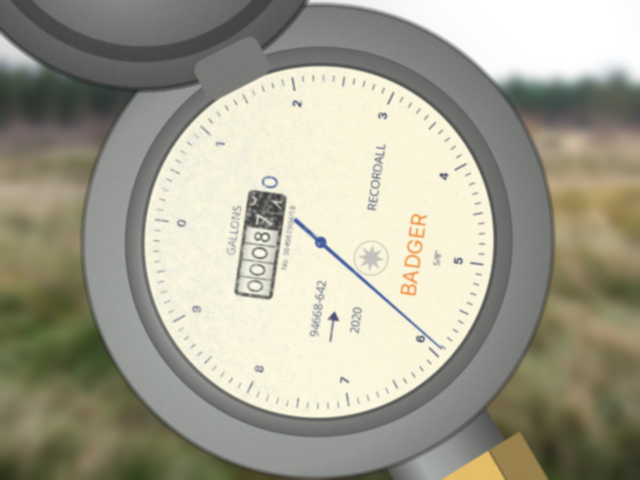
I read 8735.9,gal
